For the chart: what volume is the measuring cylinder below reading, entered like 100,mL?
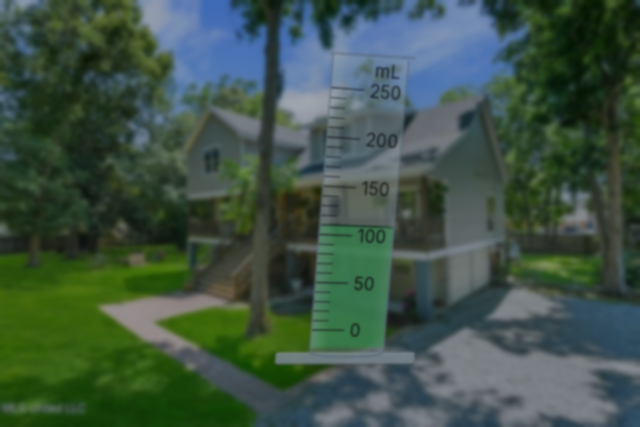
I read 110,mL
